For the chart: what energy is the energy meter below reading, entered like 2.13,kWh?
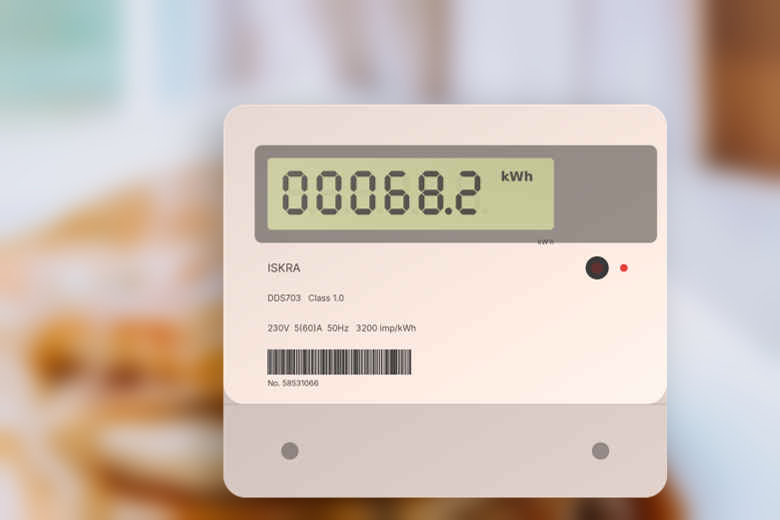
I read 68.2,kWh
